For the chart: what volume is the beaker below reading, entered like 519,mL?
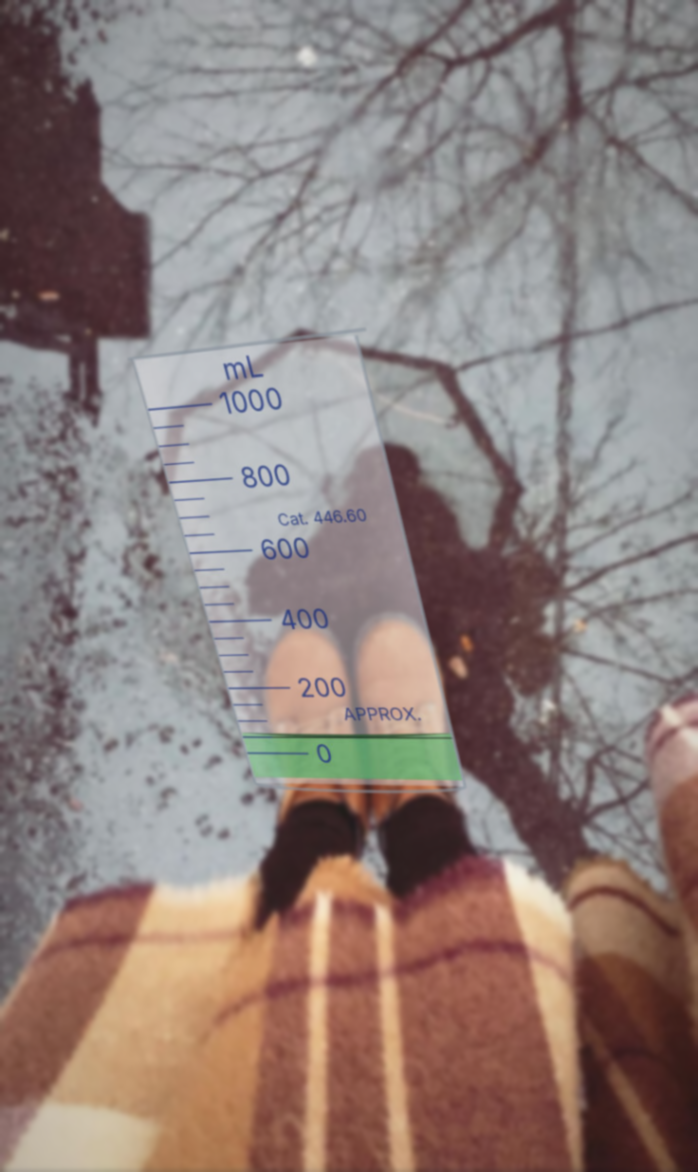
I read 50,mL
